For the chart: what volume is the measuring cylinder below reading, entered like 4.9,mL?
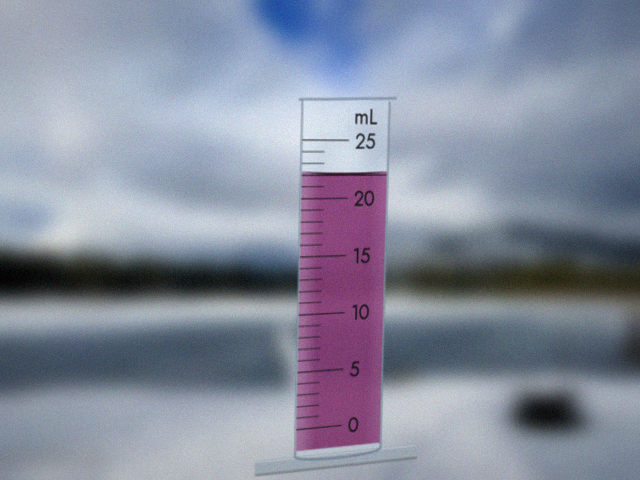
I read 22,mL
